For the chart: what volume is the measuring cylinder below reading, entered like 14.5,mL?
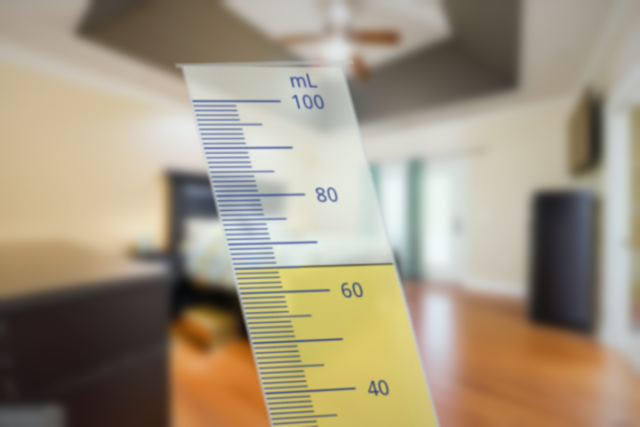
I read 65,mL
